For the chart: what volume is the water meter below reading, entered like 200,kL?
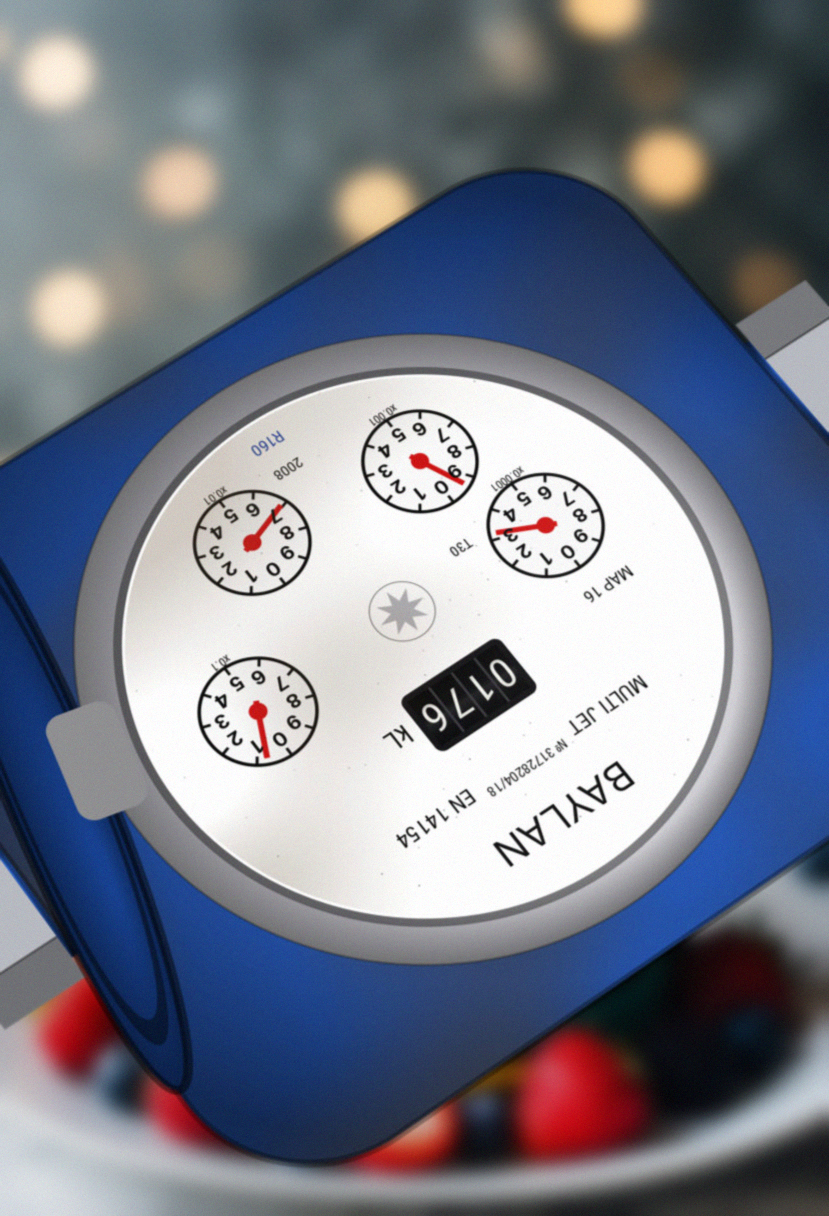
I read 176.0693,kL
